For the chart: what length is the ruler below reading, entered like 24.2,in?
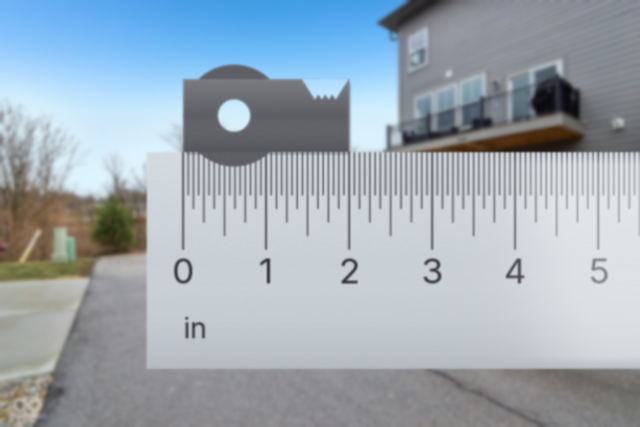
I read 2,in
